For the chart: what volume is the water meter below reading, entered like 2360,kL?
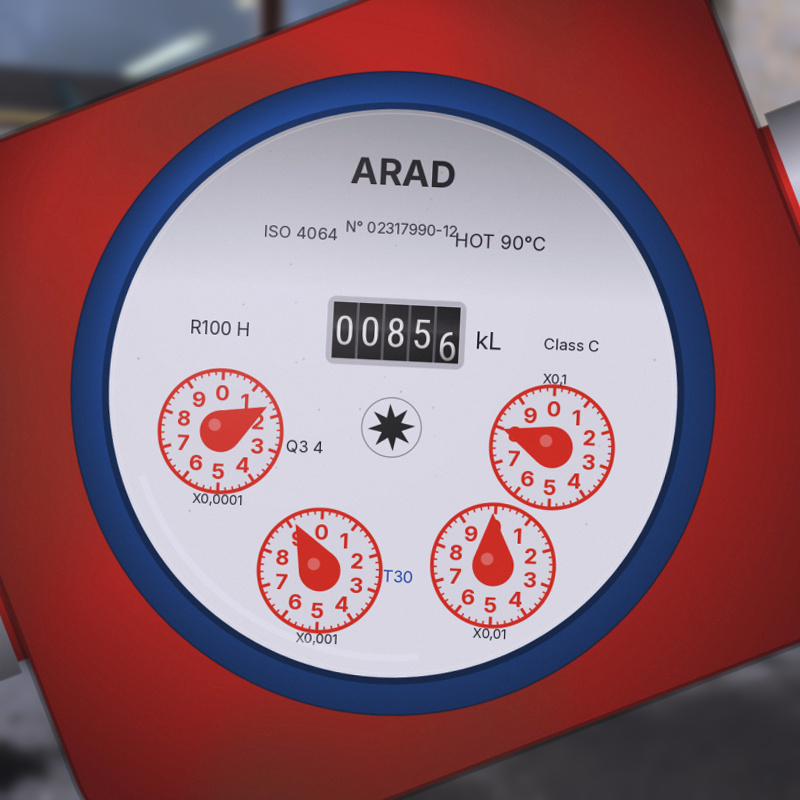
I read 855.7991,kL
